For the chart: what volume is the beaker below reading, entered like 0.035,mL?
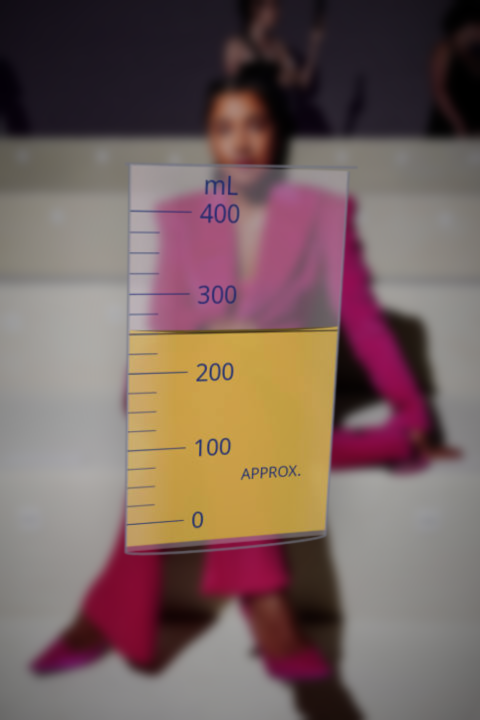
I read 250,mL
